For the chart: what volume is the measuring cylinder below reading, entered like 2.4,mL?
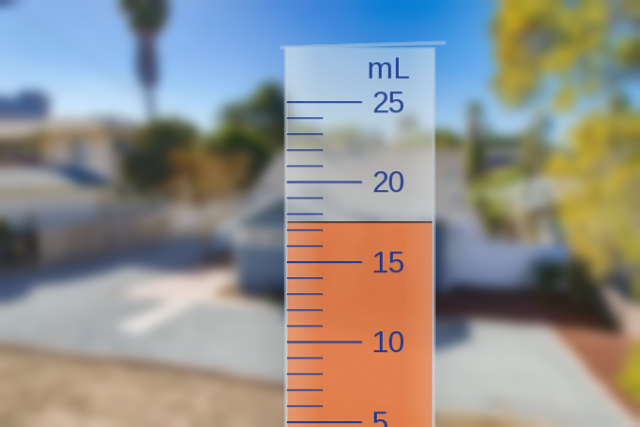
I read 17.5,mL
